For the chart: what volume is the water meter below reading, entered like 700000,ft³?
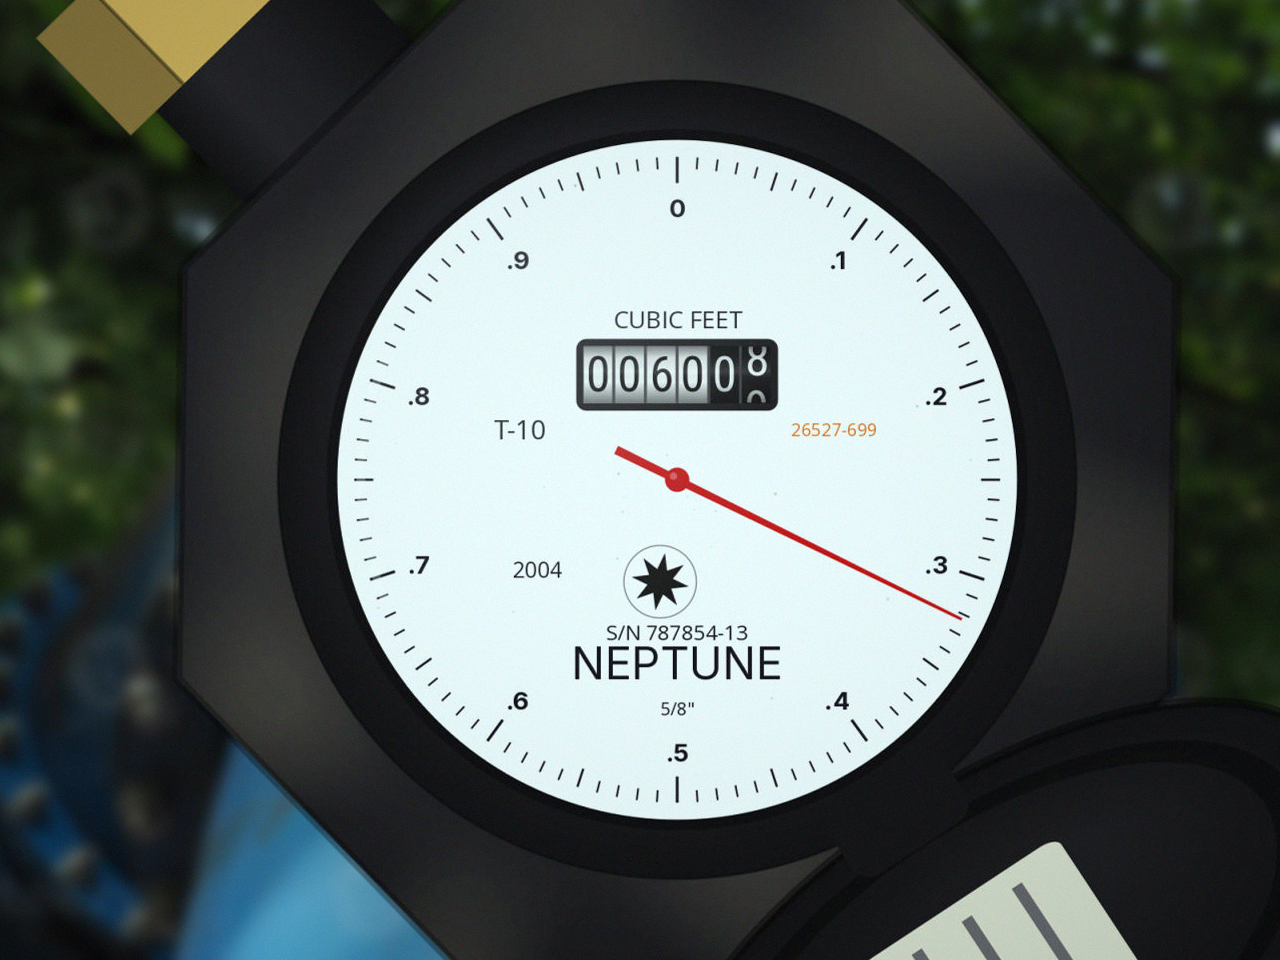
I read 6008.32,ft³
